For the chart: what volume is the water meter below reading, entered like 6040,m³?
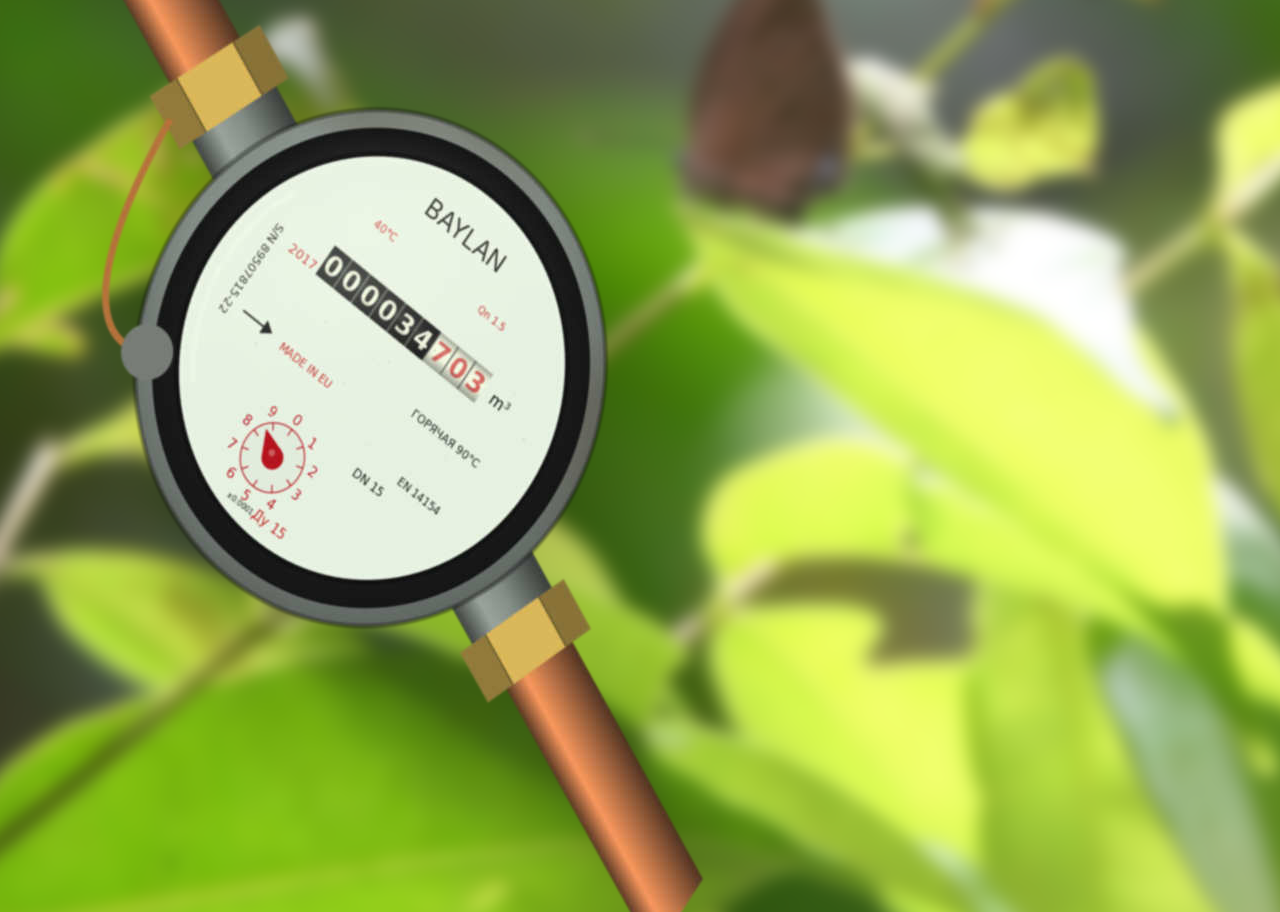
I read 34.7038,m³
